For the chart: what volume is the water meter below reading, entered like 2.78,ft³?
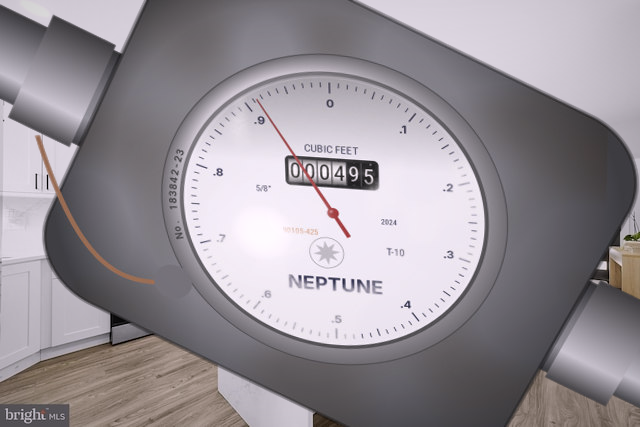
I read 494.91,ft³
